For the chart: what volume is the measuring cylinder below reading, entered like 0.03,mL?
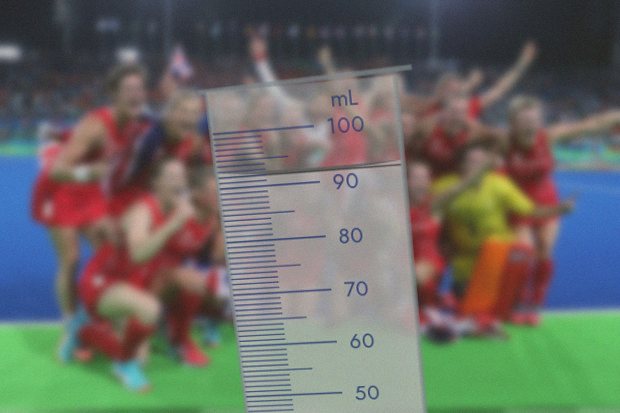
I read 92,mL
